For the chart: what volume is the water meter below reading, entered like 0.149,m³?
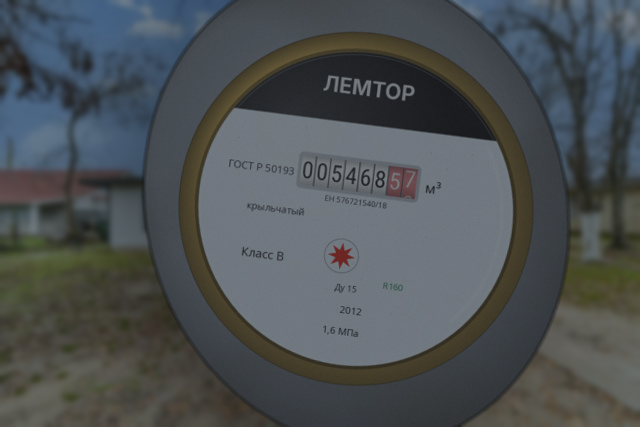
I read 5468.57,m³
